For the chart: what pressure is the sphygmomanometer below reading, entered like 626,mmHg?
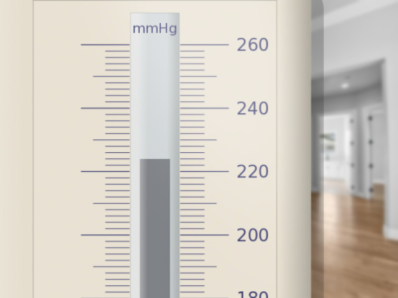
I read 224,mmHg
